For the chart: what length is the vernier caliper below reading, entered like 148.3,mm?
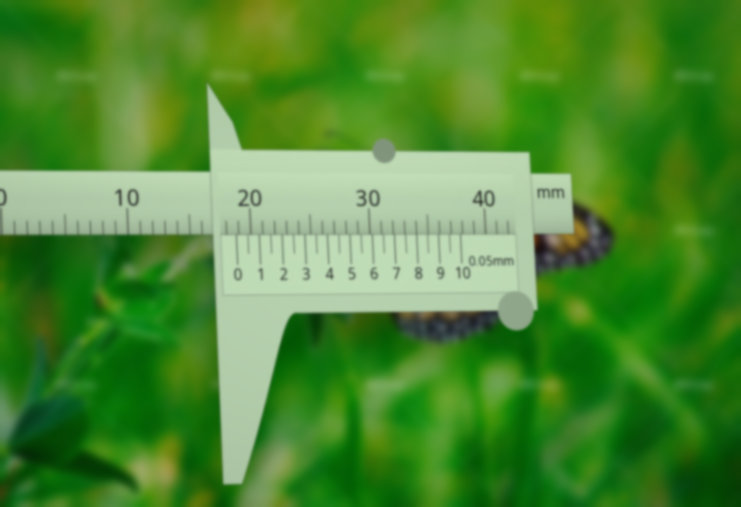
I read 18.8,mm
